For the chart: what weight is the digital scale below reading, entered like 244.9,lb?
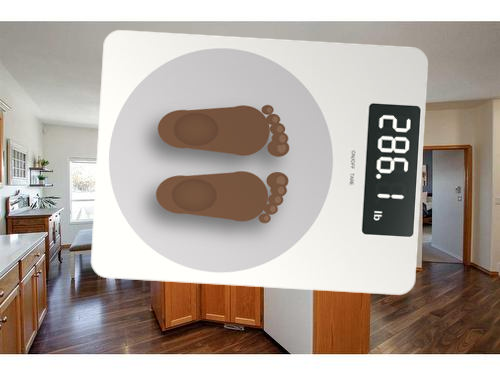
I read 286.1,lb
